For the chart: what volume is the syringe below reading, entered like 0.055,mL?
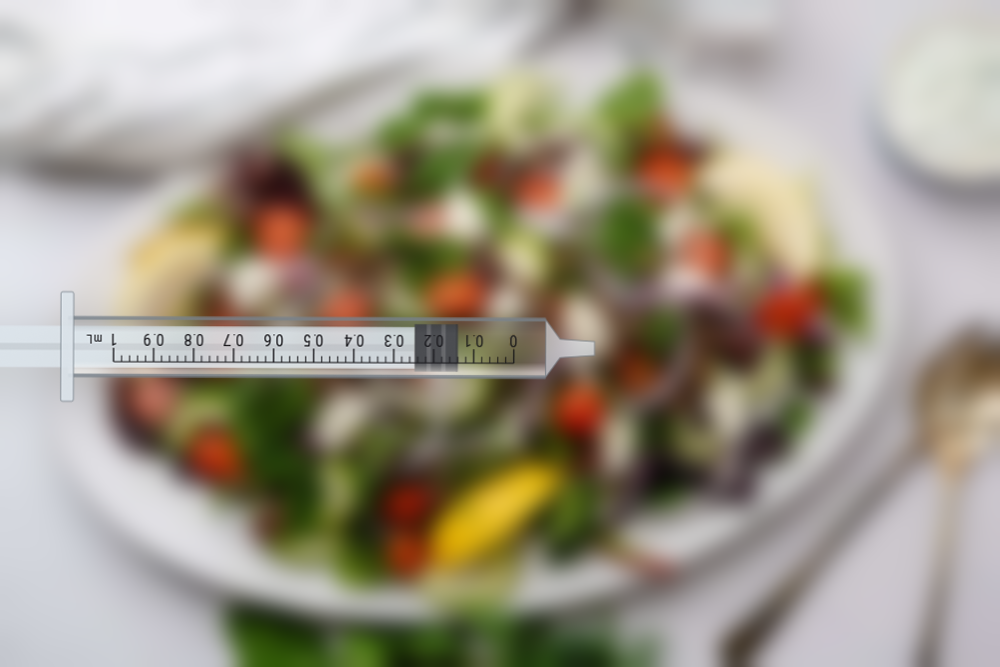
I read 0.14,mL
